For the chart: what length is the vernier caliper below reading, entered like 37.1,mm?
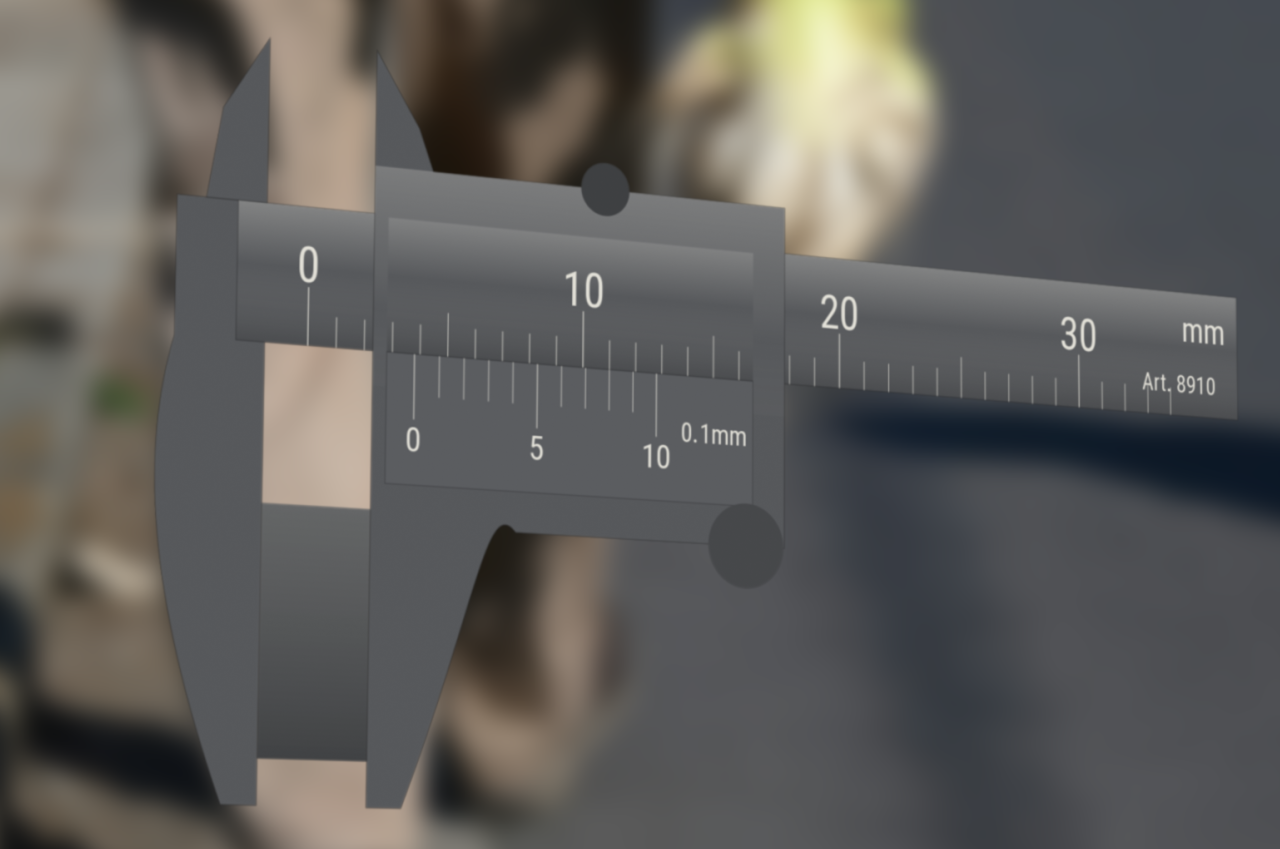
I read 3.8,mm
